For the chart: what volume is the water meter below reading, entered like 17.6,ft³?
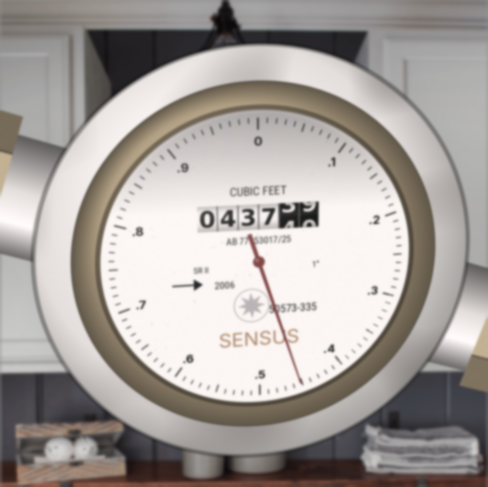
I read 43739.45,ft³
